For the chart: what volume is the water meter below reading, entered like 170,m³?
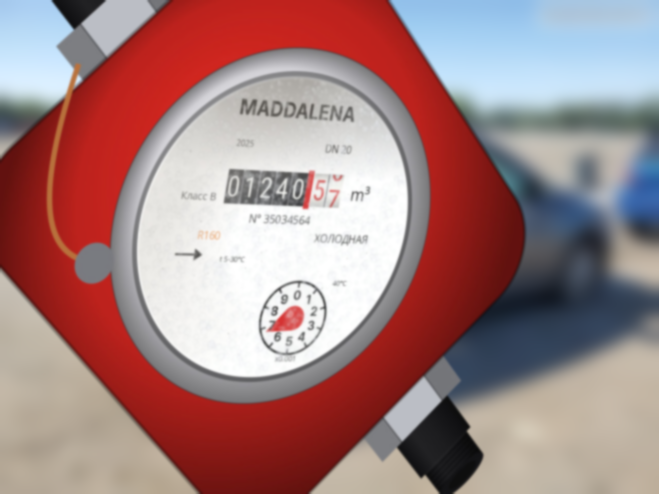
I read 1240.566,m³
